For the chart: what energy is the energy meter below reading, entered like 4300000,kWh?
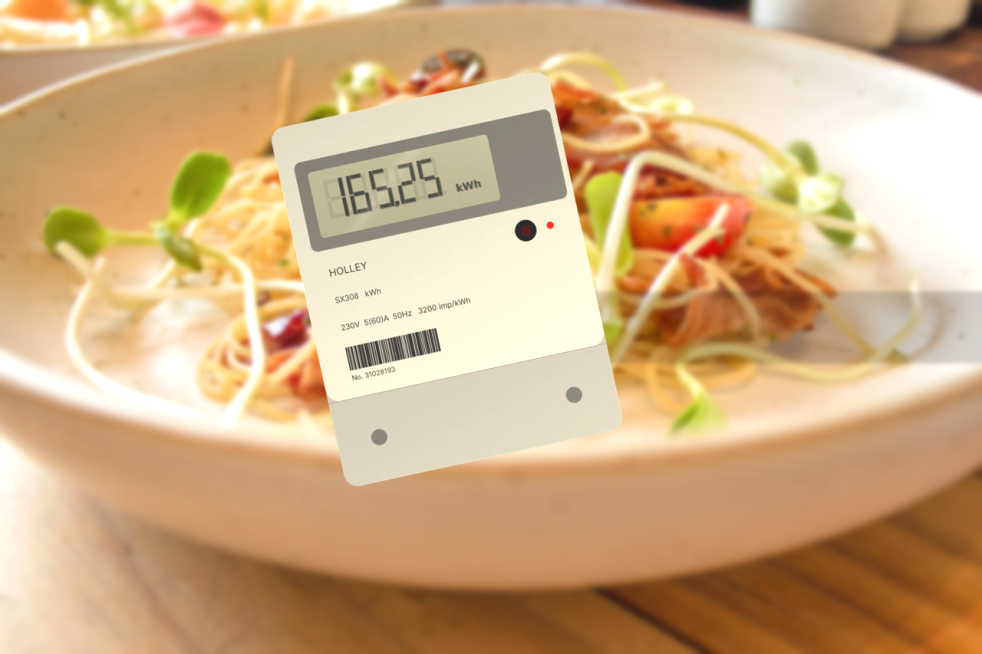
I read 165.25,kWh
